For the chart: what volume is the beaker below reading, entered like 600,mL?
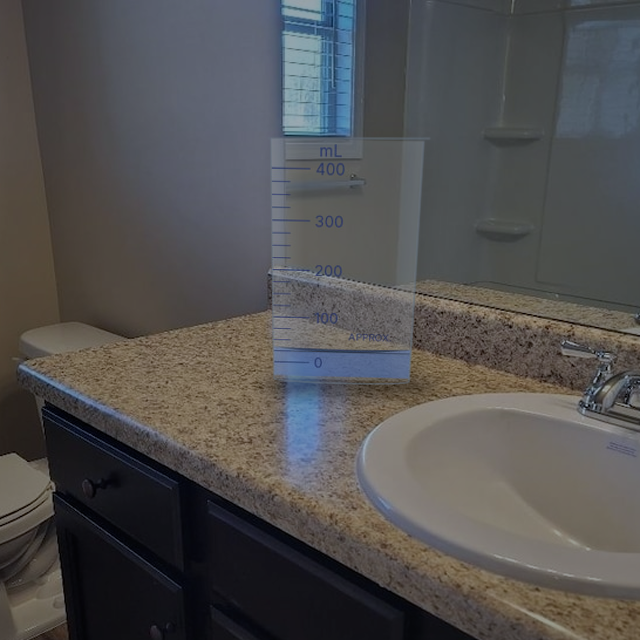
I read 25,mL
